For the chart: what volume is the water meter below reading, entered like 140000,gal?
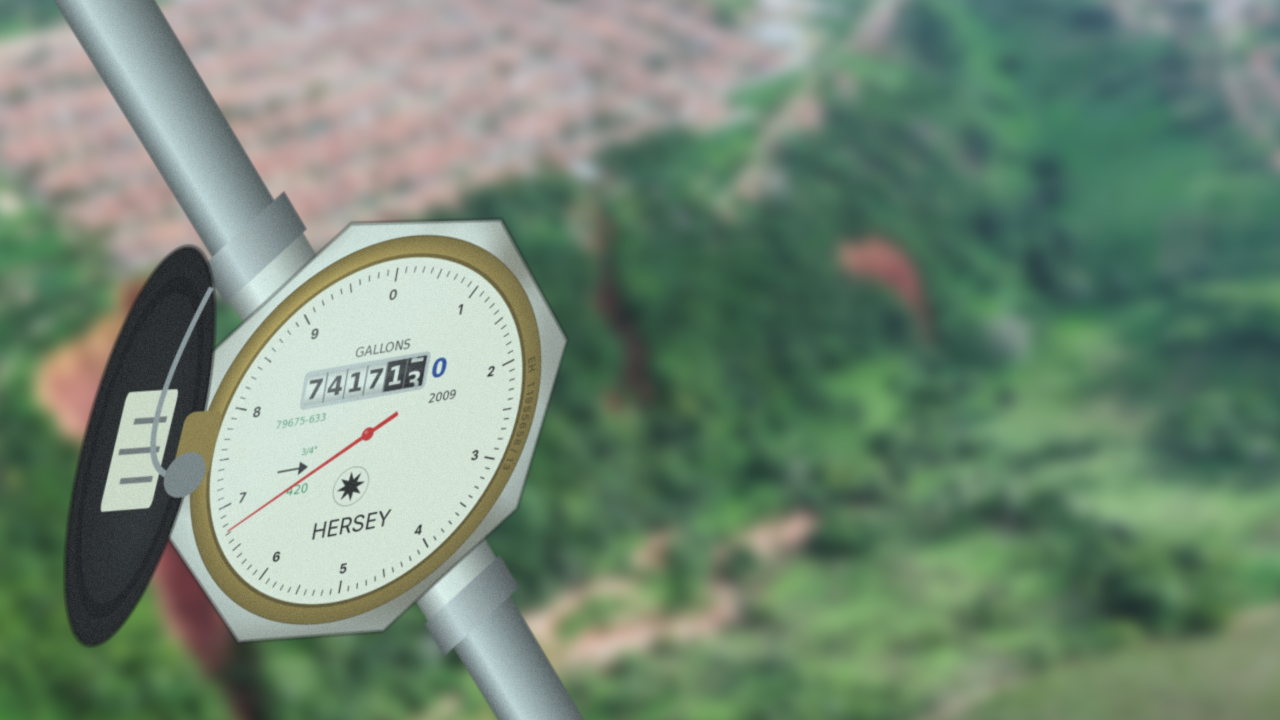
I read 7417126.7,gal
